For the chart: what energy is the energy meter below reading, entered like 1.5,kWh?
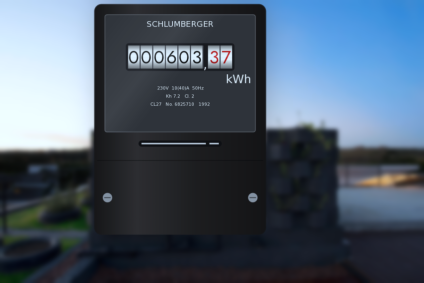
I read 603.37,kWh
